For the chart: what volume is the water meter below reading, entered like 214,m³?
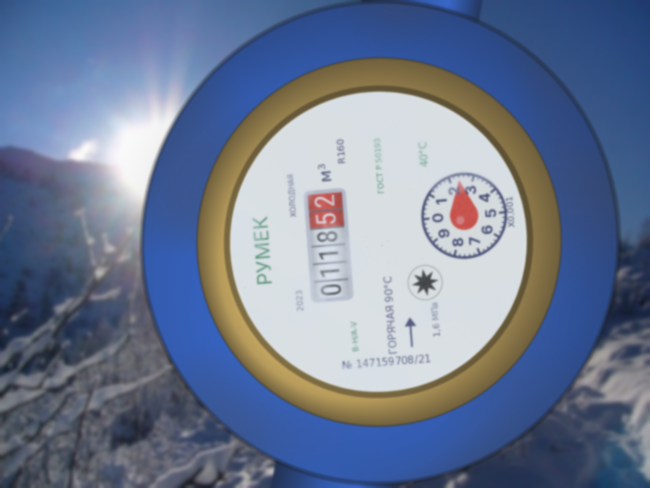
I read 118.522,m³
